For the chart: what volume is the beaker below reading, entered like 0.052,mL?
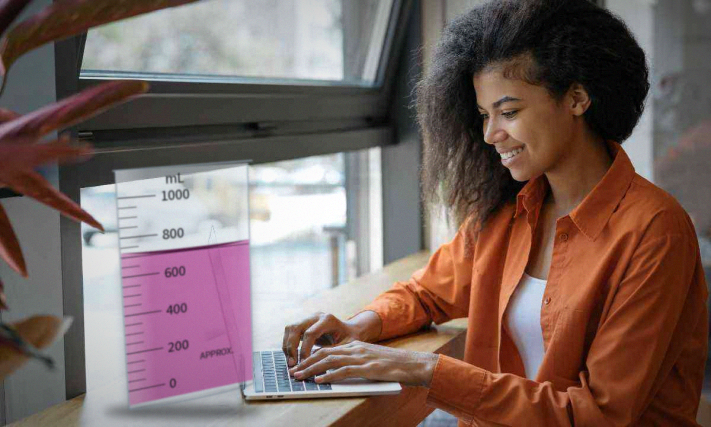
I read 700,mL
